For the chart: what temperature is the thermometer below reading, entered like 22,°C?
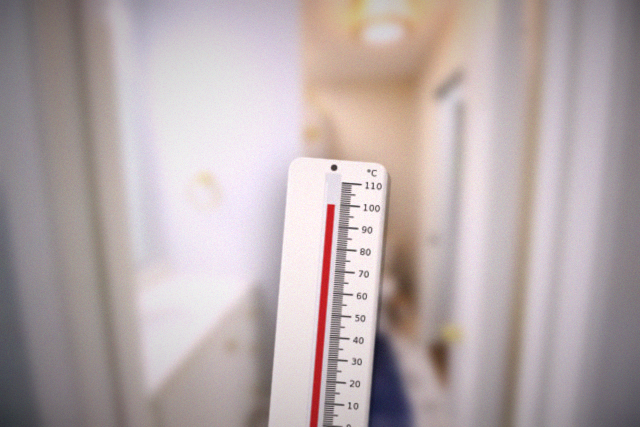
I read 100,°C
